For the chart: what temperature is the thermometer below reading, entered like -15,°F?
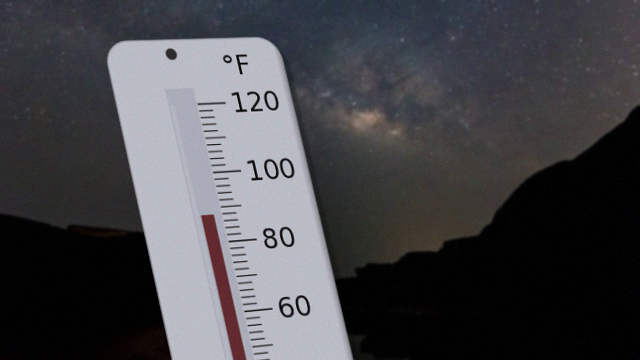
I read 88,°F
